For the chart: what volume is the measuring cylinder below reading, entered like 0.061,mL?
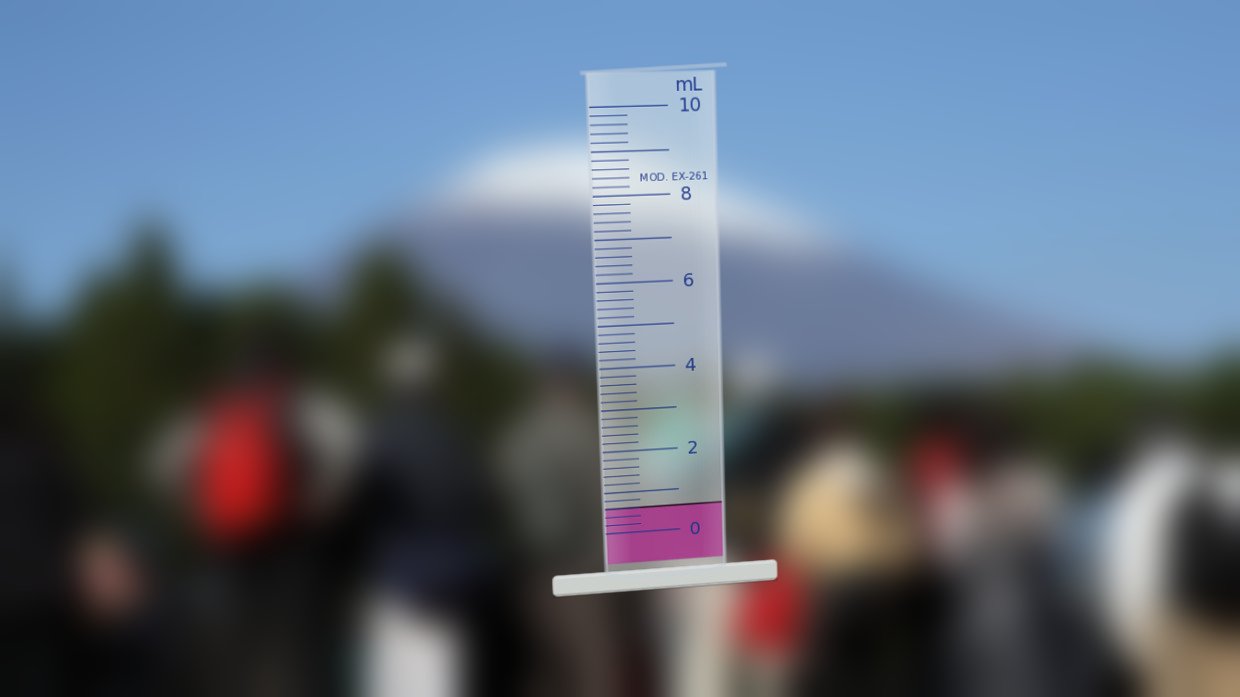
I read 0.6,mL
